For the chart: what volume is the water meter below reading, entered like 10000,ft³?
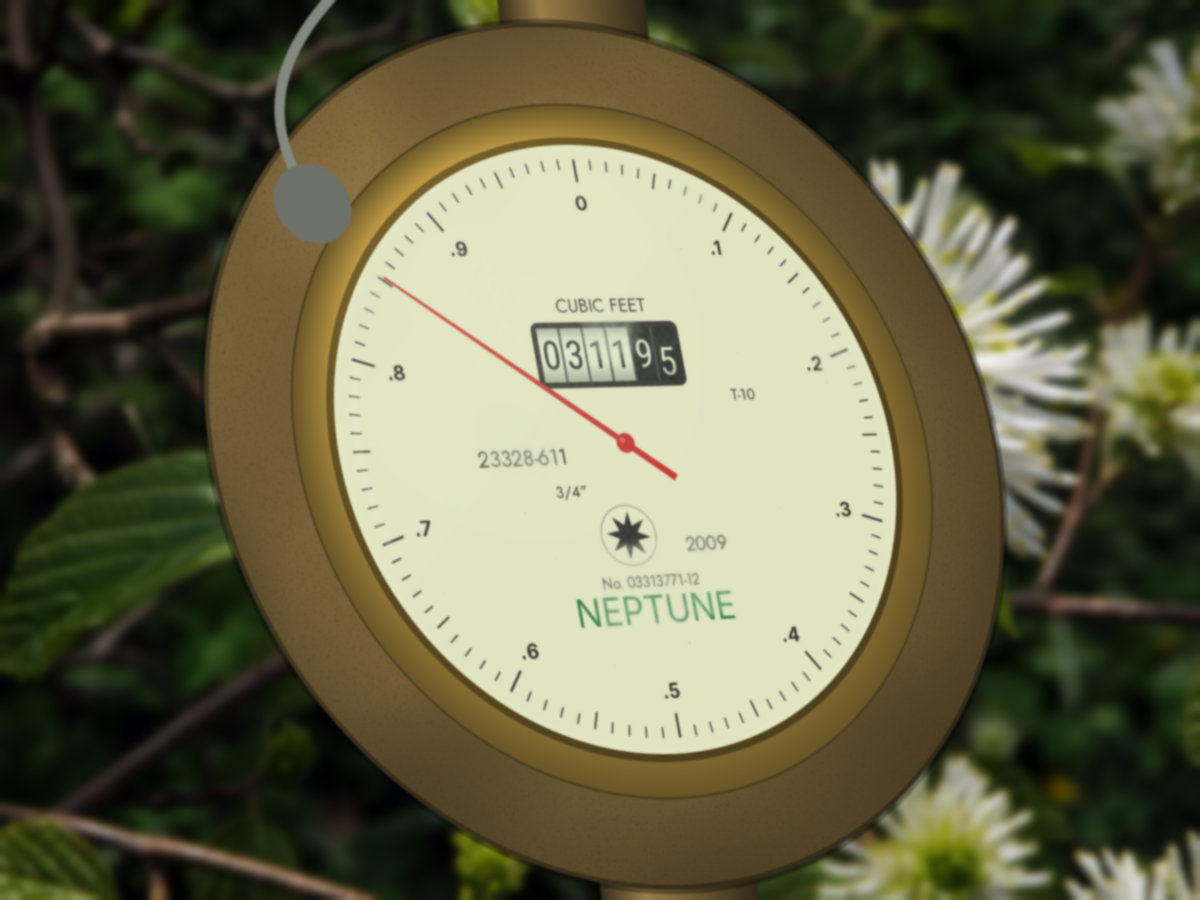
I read 31194.85,ft³
